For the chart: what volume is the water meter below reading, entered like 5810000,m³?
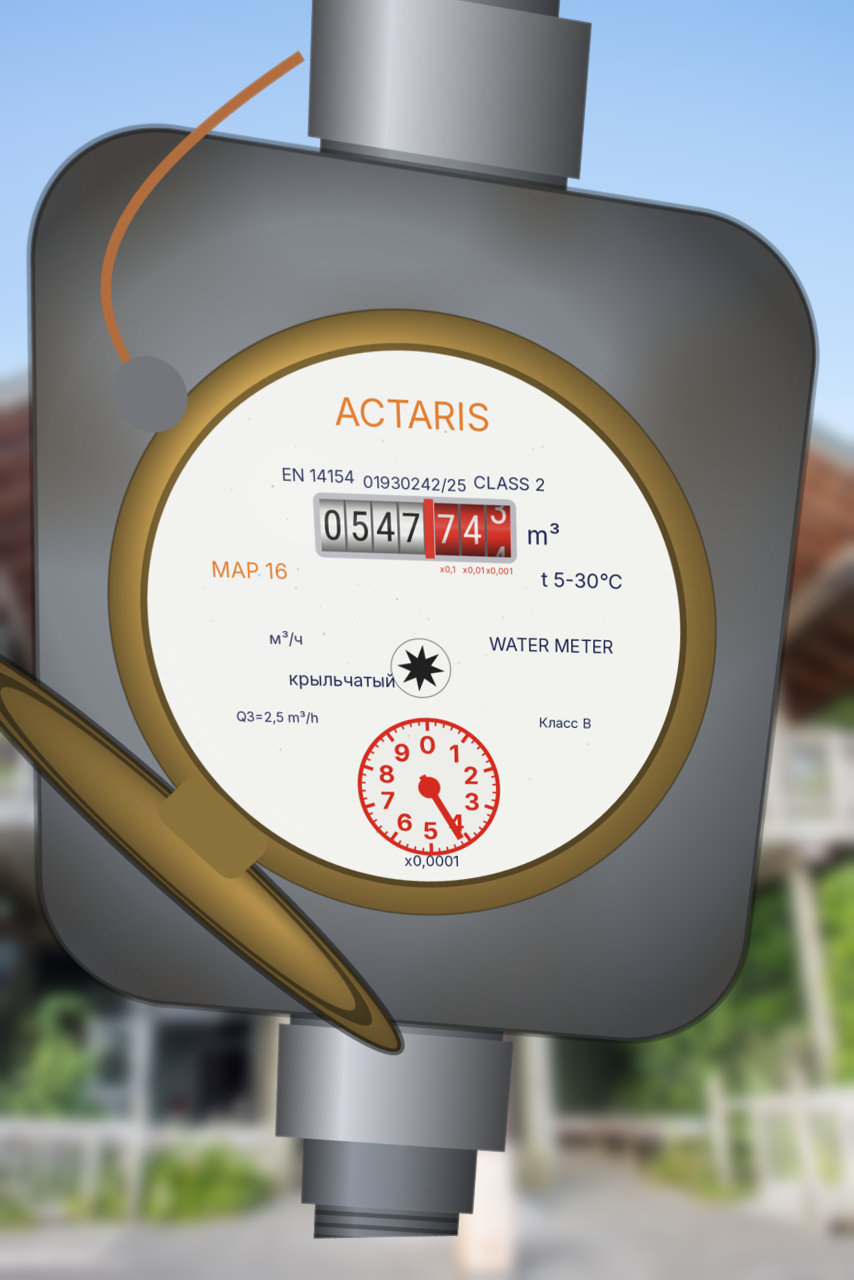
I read 547.7434,m³
